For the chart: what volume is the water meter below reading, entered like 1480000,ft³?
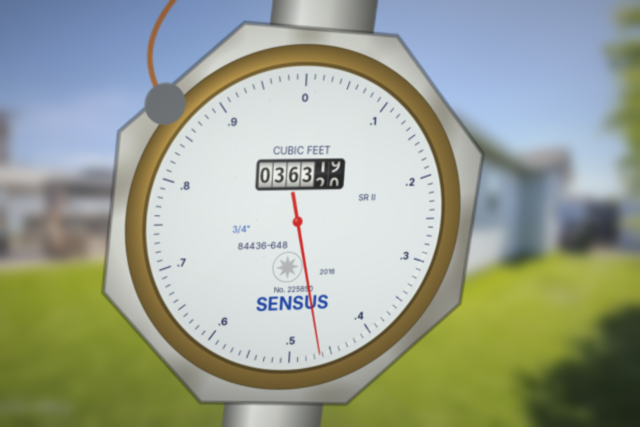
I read 36319.46,ft³
